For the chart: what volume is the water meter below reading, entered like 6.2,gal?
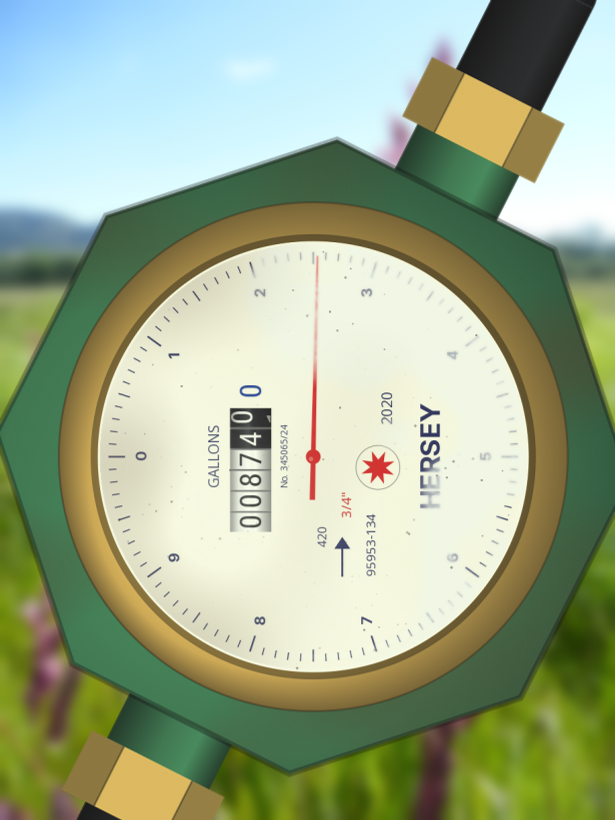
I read 87402.5,gal
